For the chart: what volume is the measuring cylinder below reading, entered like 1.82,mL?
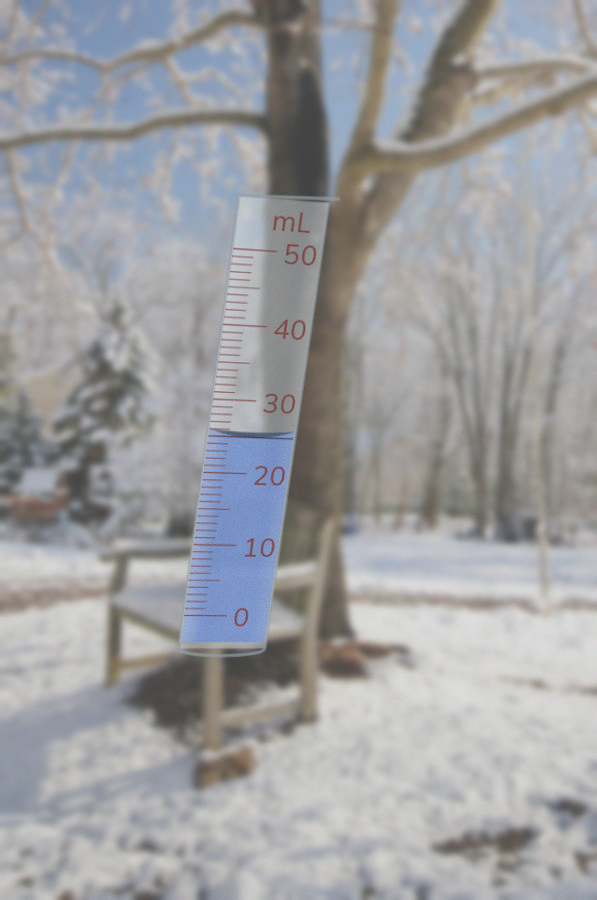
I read 25,mL
